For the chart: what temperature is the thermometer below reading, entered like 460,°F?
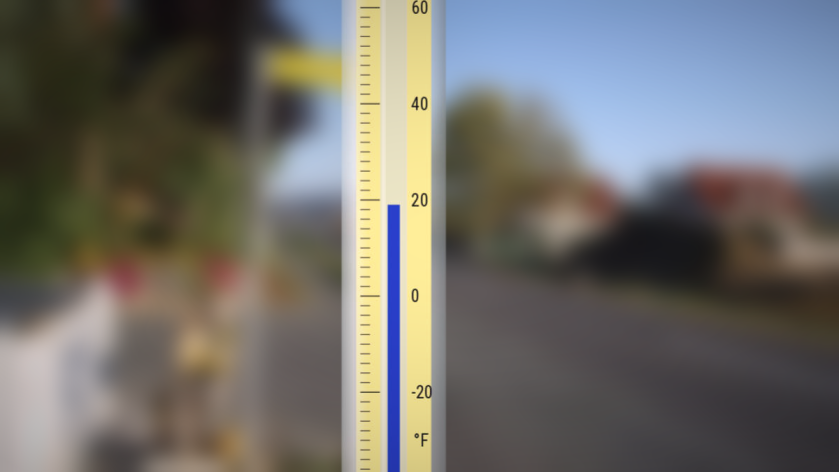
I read 19,°F
